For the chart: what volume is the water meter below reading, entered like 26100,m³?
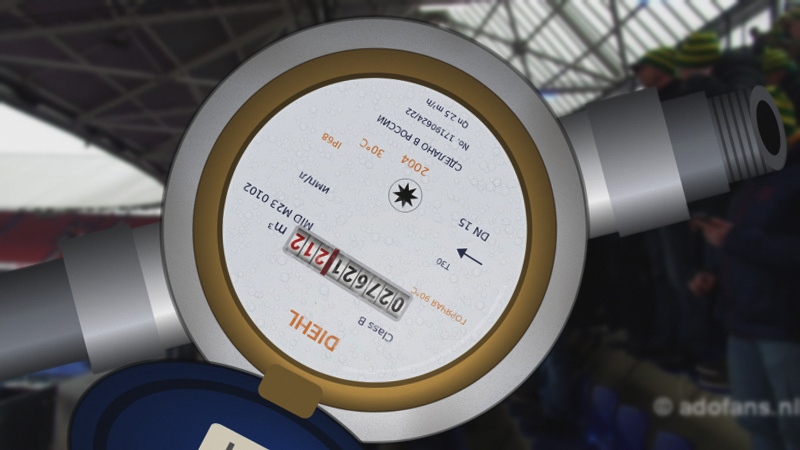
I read 27621.212,m³
